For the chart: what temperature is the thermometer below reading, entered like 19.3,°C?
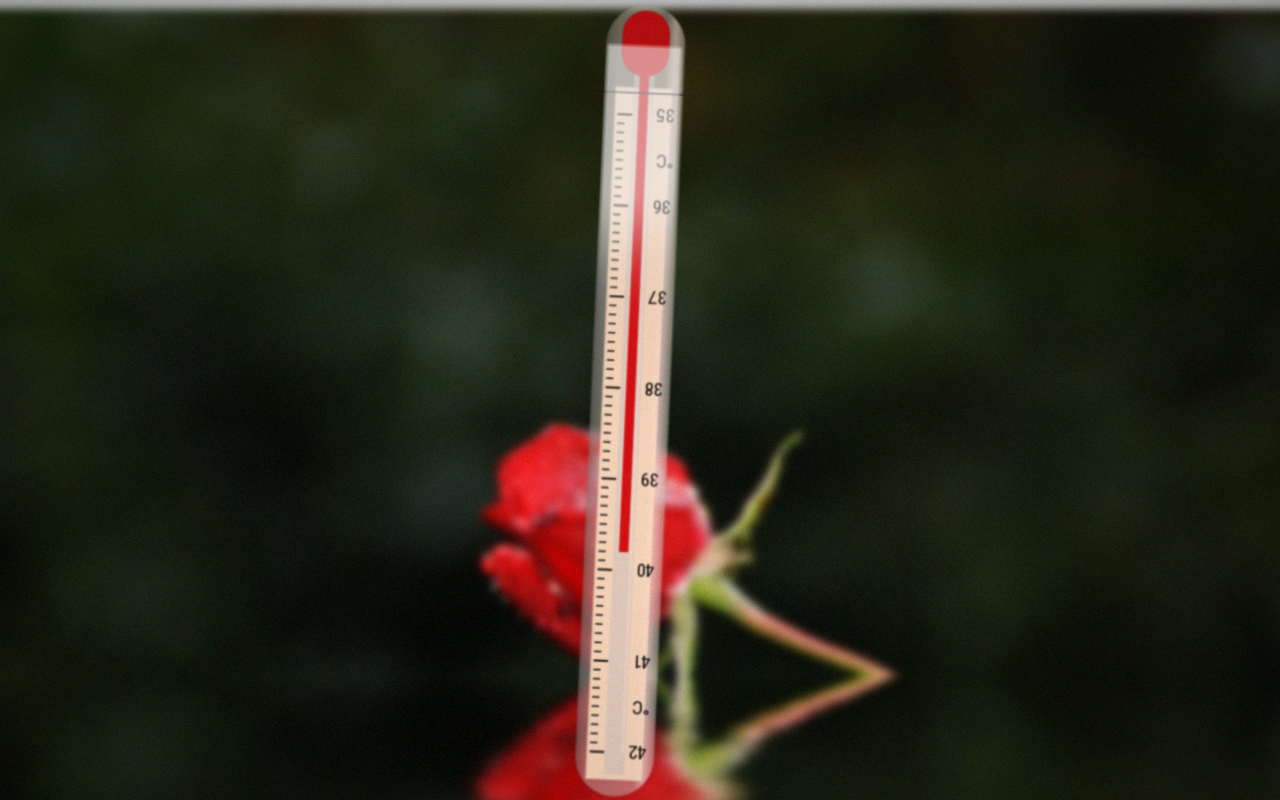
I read 39.8,°C
